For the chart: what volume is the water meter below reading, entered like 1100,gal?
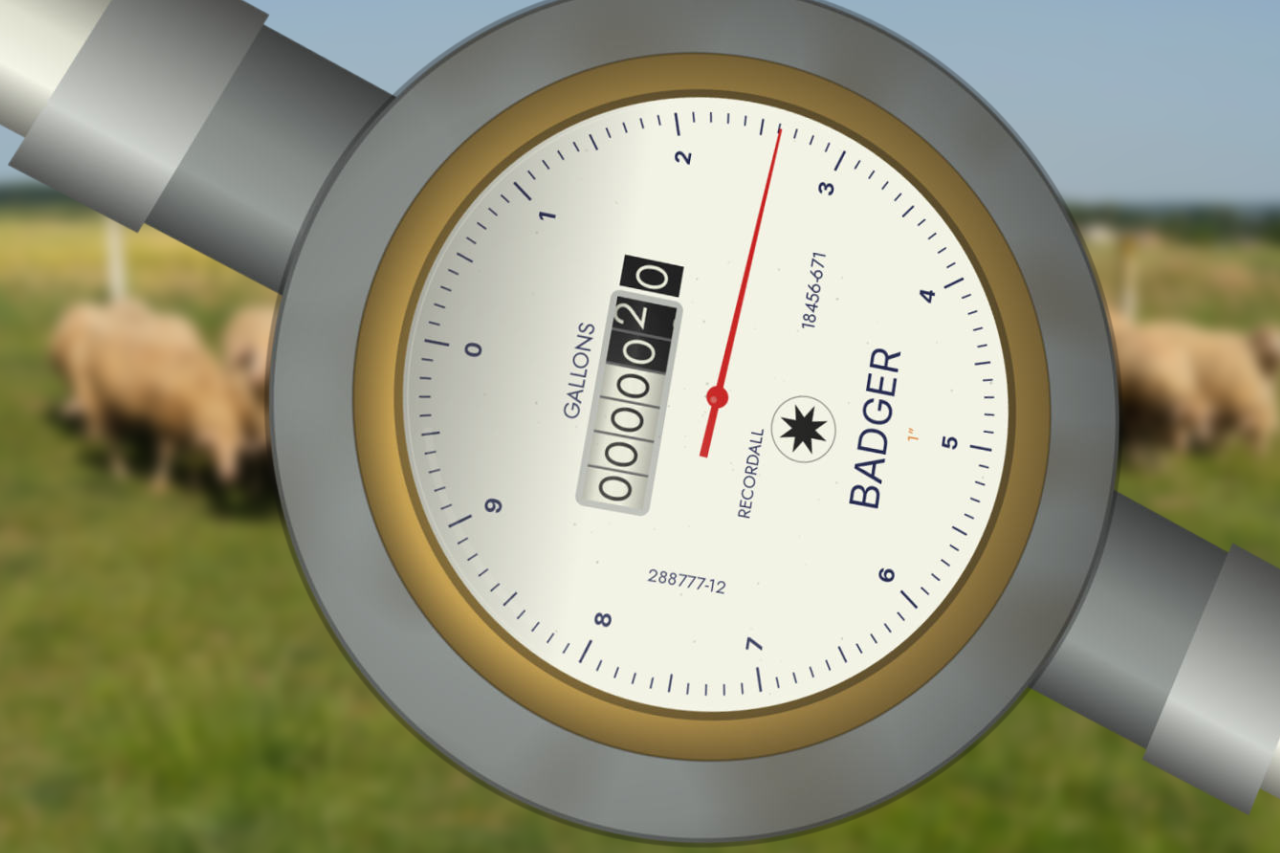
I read 22.6,gal
